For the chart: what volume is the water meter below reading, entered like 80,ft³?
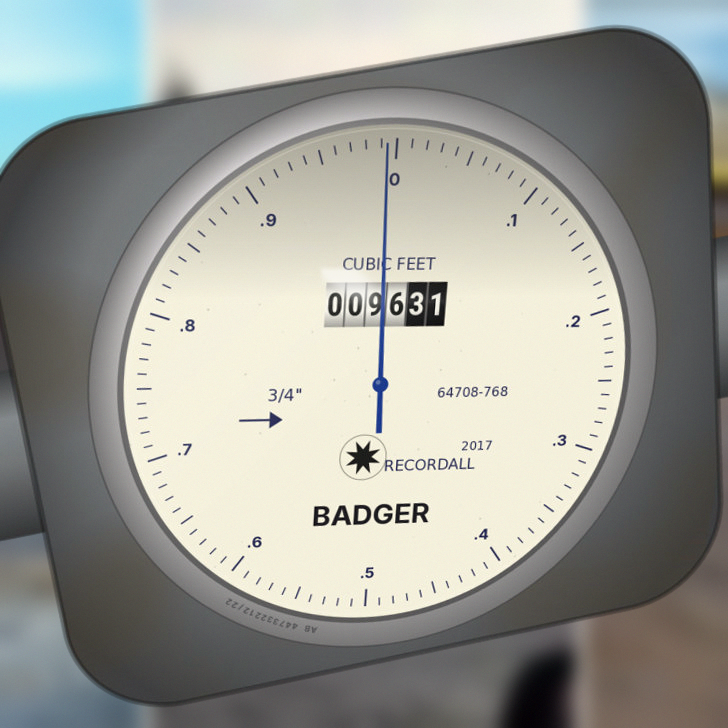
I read 9630.99,ft³
